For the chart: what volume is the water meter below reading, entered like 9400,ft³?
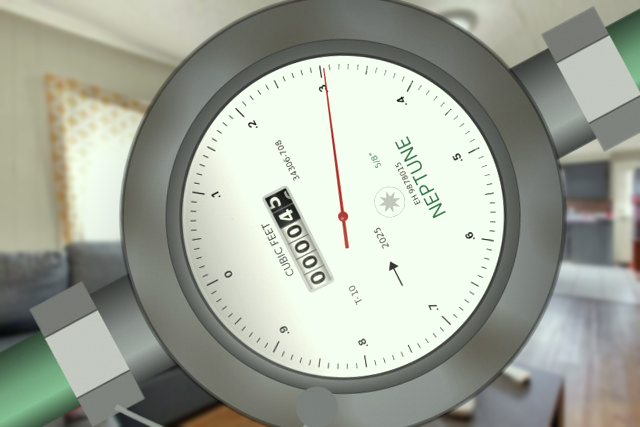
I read 45.30,ft³
